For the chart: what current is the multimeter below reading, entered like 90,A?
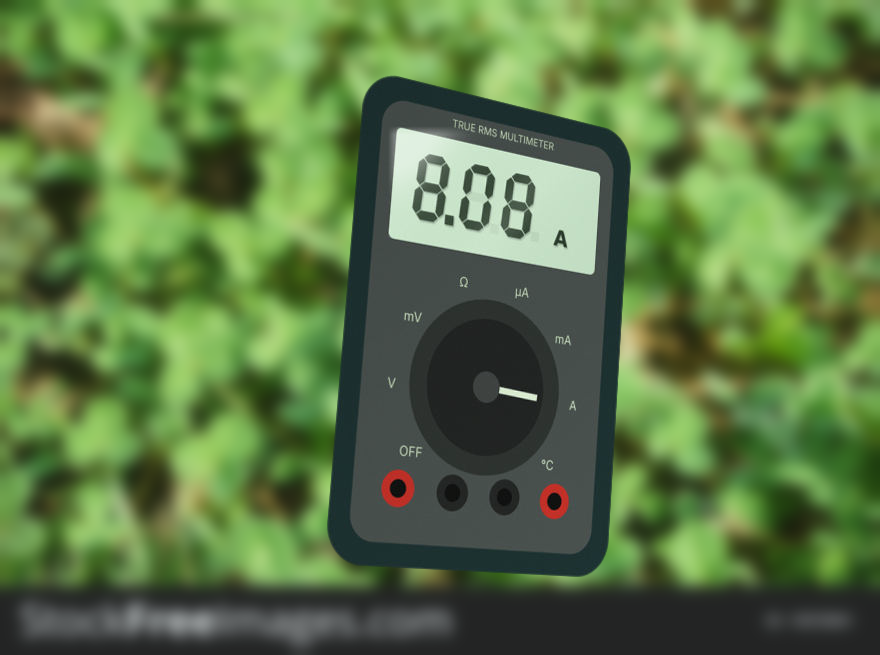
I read 8.08,A
